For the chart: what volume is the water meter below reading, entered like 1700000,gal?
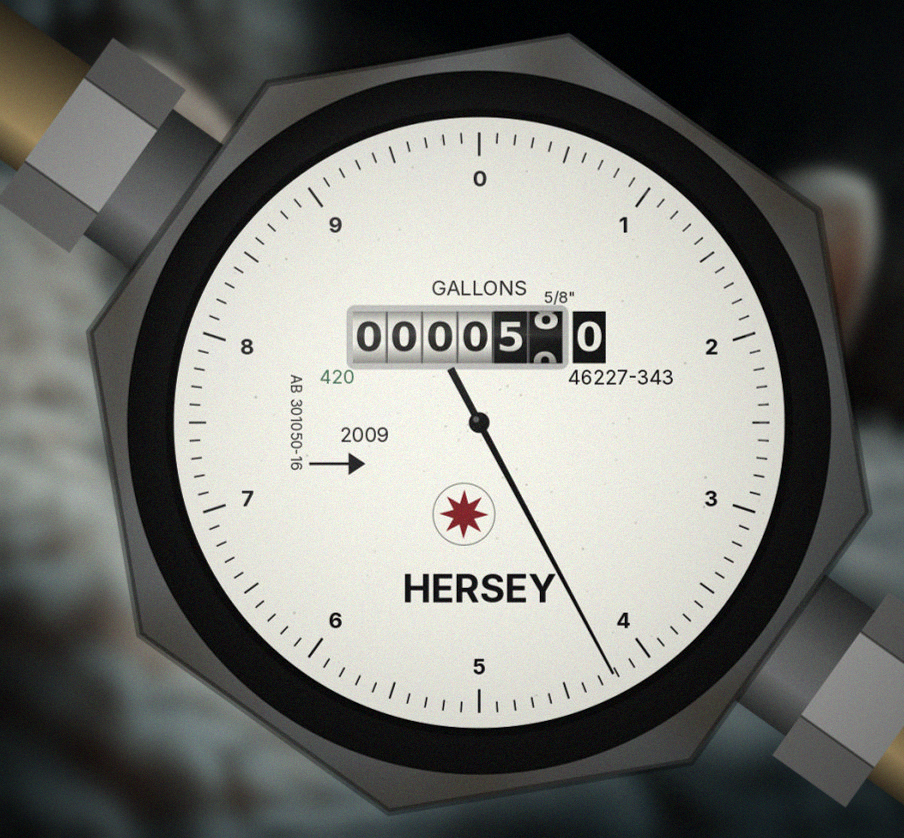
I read 584.2,gal
